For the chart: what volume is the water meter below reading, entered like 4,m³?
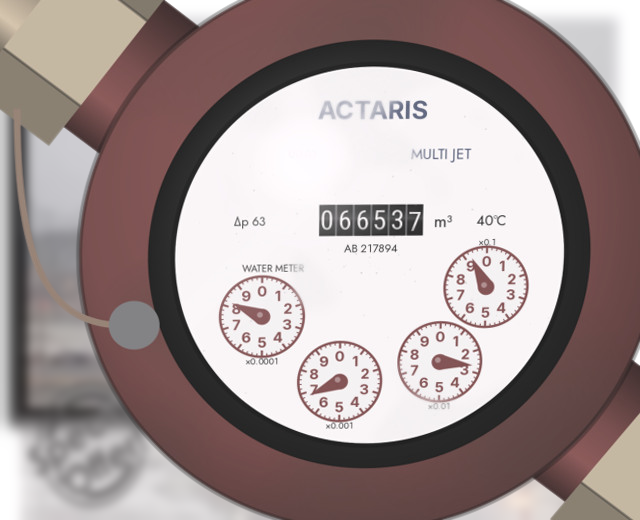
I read 66536.9268,m³
